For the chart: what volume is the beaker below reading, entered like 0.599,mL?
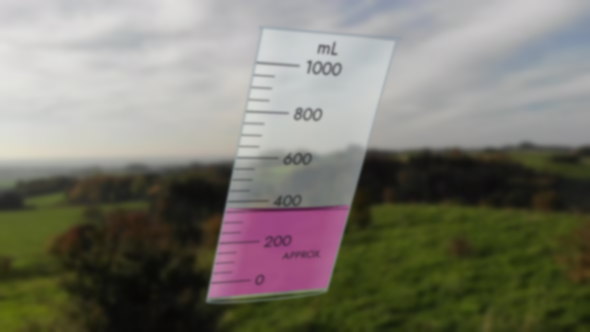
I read 350,mL
